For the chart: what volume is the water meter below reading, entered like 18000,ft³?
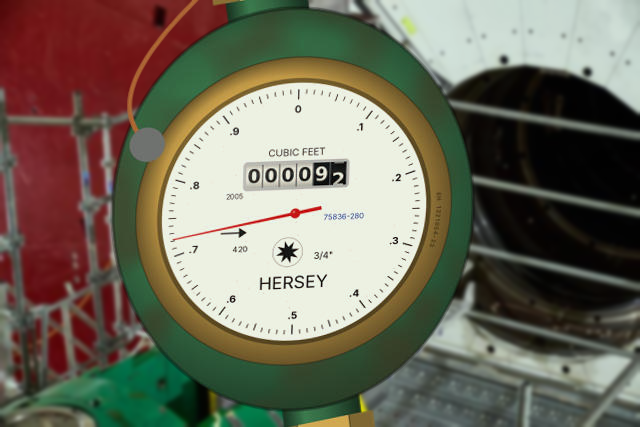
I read 91.72,ft³
